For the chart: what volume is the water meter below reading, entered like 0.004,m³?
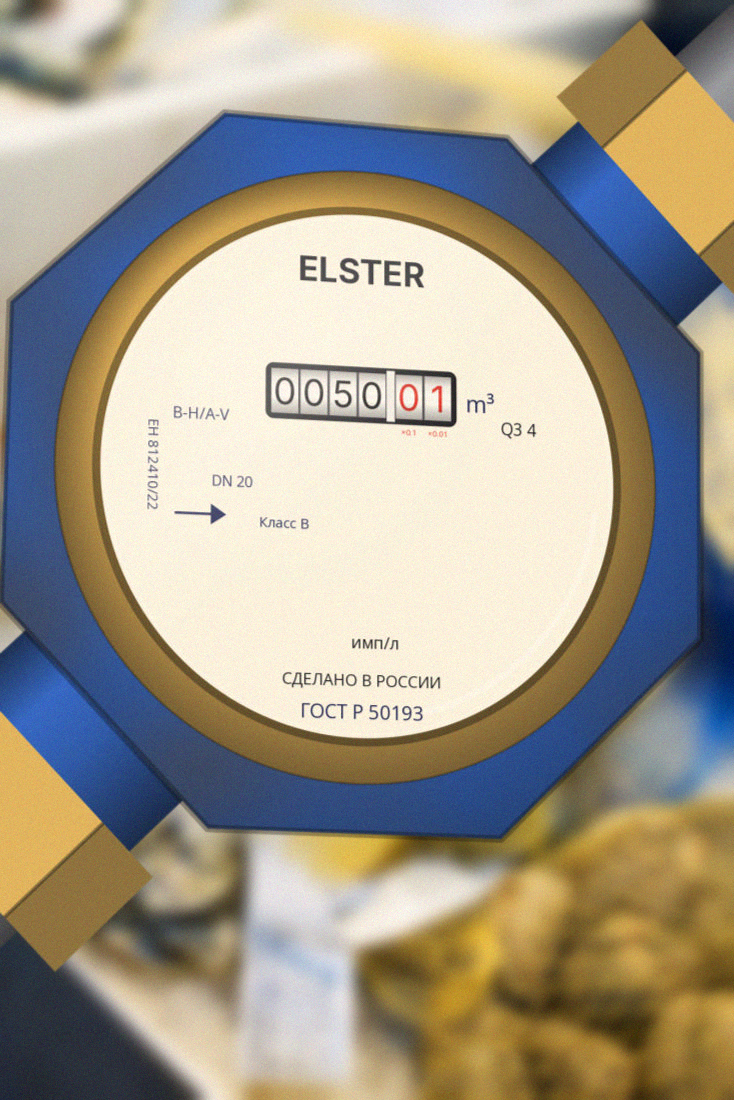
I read 50.01,m³
